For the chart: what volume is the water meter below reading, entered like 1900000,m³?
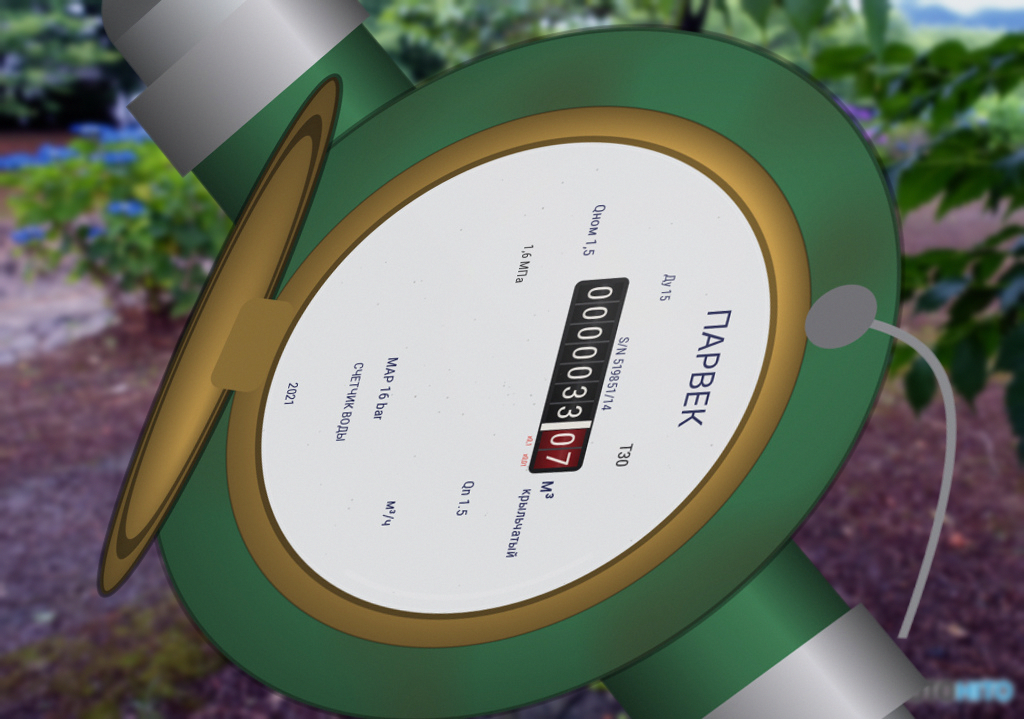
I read 33.07,m³
